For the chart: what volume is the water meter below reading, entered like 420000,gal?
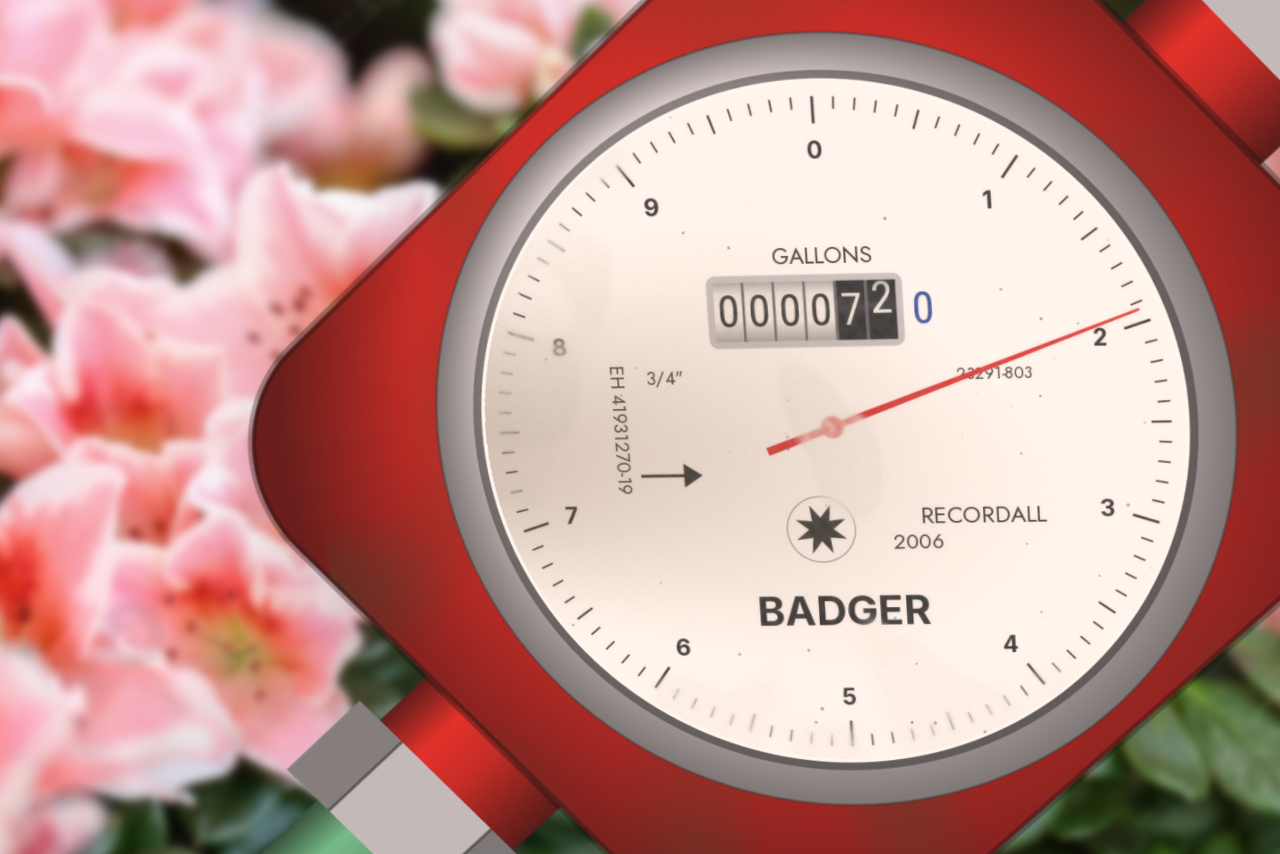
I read 721.9,gal
